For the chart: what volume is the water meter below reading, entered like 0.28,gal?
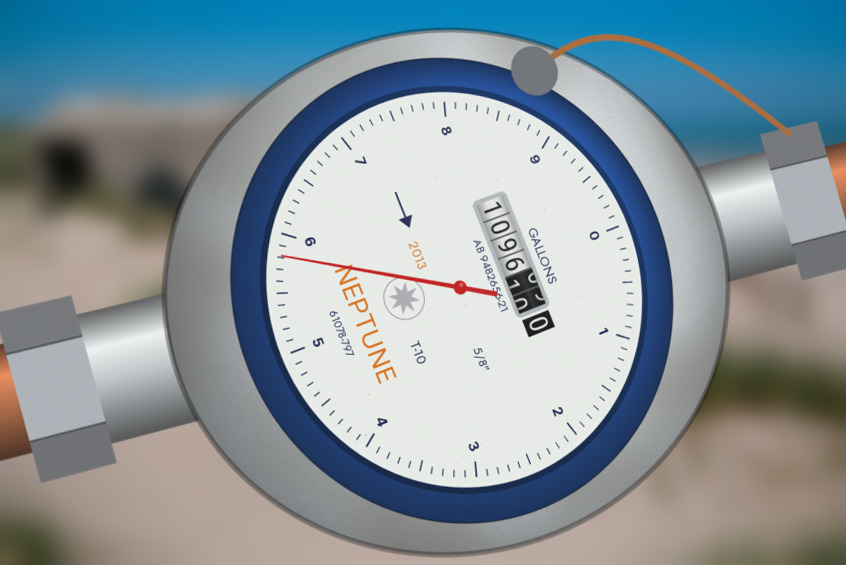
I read 1096095.8,gal
